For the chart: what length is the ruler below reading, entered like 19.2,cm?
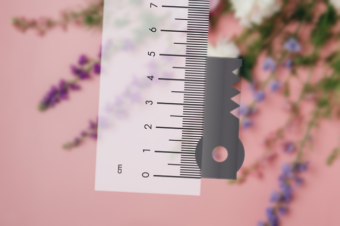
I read 5,cm
